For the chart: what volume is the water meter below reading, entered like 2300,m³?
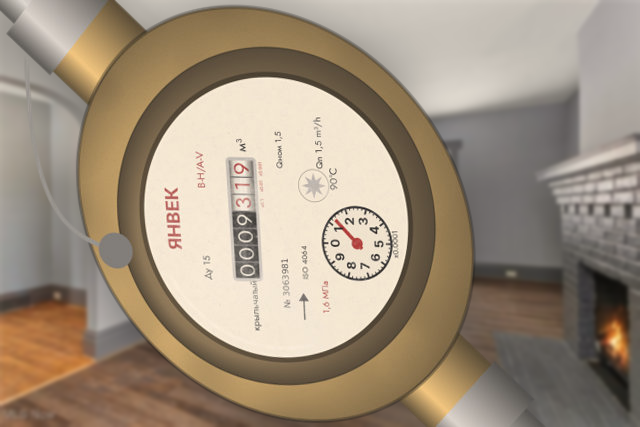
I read 9.3191,m³
